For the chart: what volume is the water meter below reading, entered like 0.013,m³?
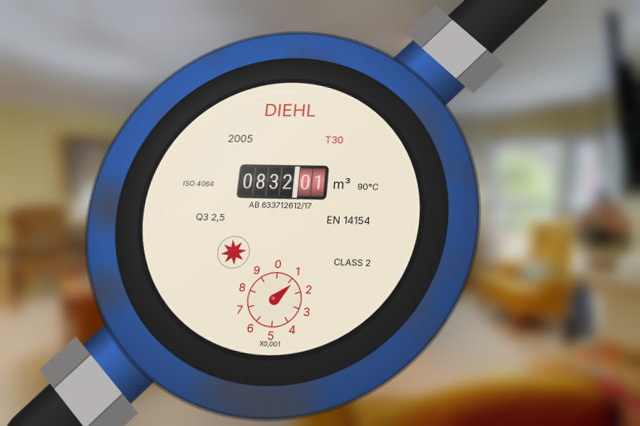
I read 832.011,m³
